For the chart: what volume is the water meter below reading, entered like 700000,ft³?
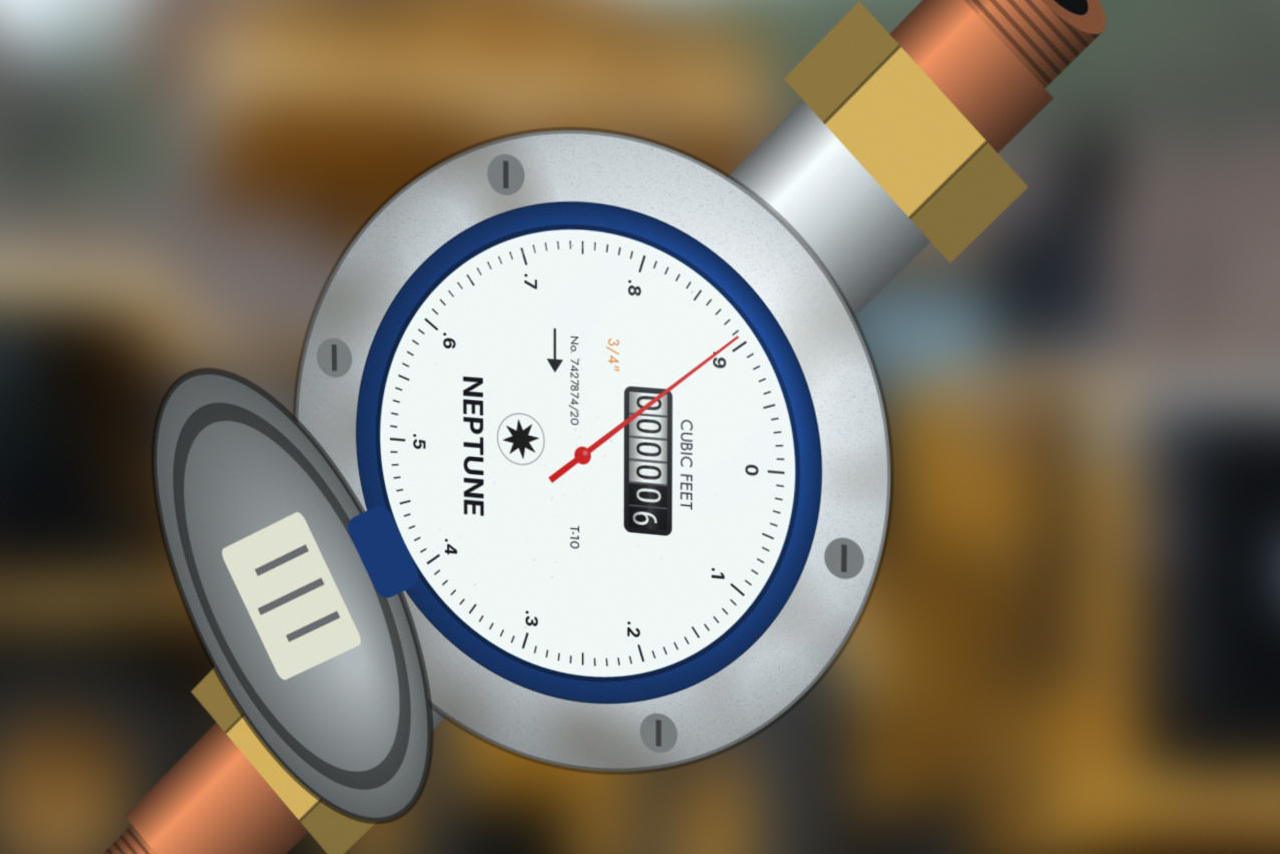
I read 5.89,ft³
